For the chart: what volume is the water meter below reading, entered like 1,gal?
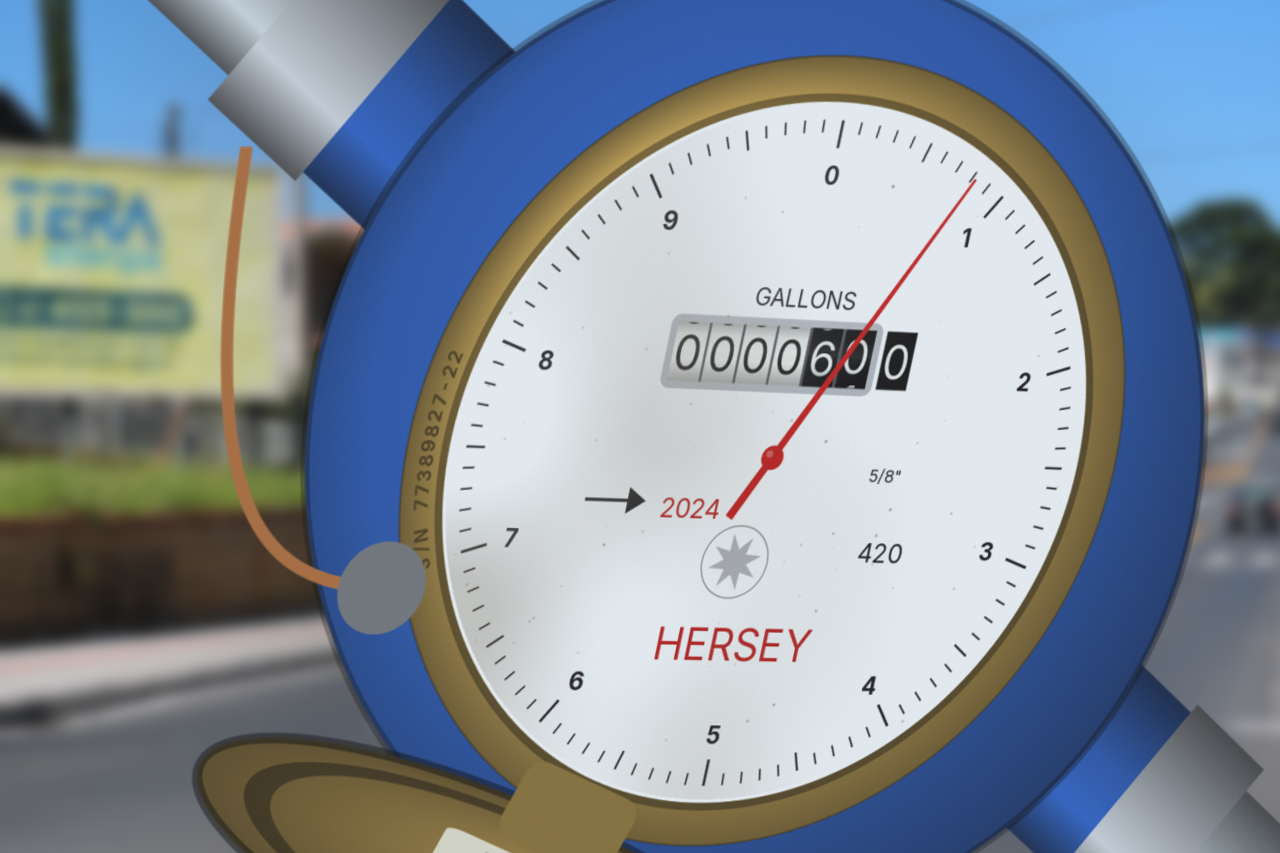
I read 600.8,gal
